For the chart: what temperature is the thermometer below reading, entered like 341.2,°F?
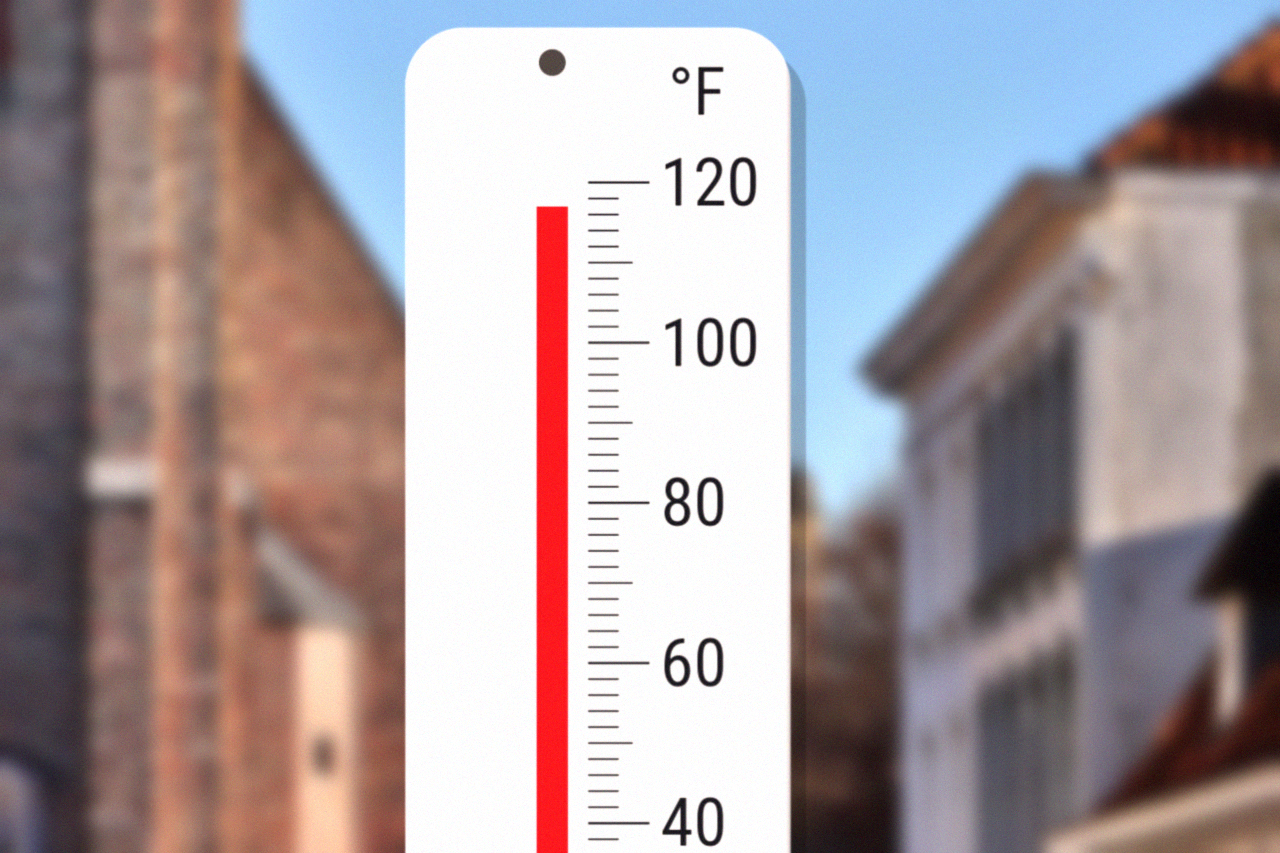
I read 117,°F
